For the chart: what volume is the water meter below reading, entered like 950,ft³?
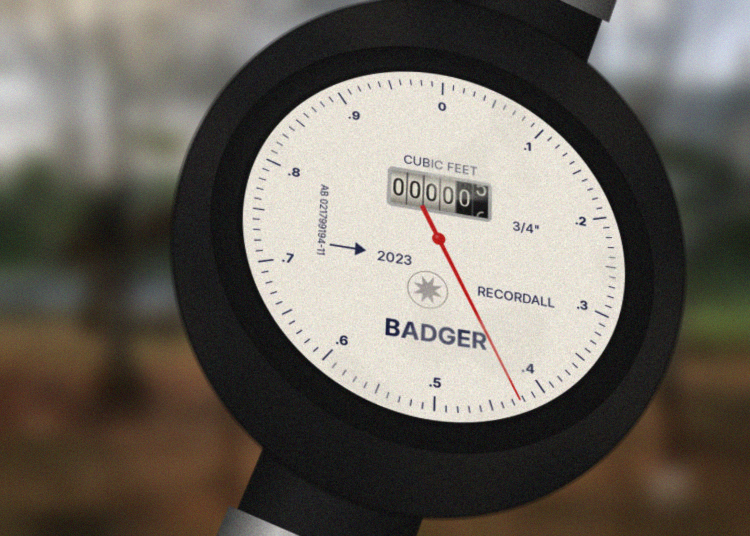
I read 5.42,ft³
